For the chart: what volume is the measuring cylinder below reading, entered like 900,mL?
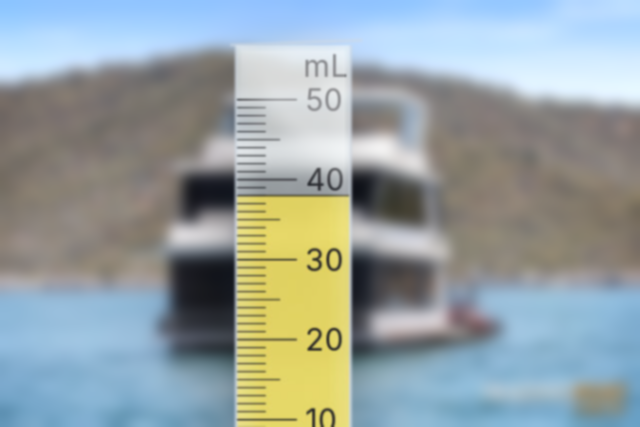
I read 38,mL
